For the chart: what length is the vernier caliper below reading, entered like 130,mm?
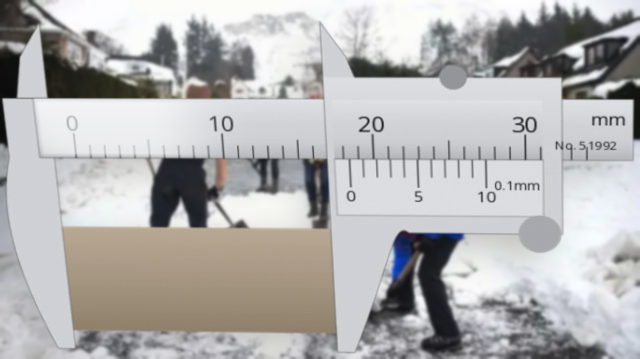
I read 18.4,mm
